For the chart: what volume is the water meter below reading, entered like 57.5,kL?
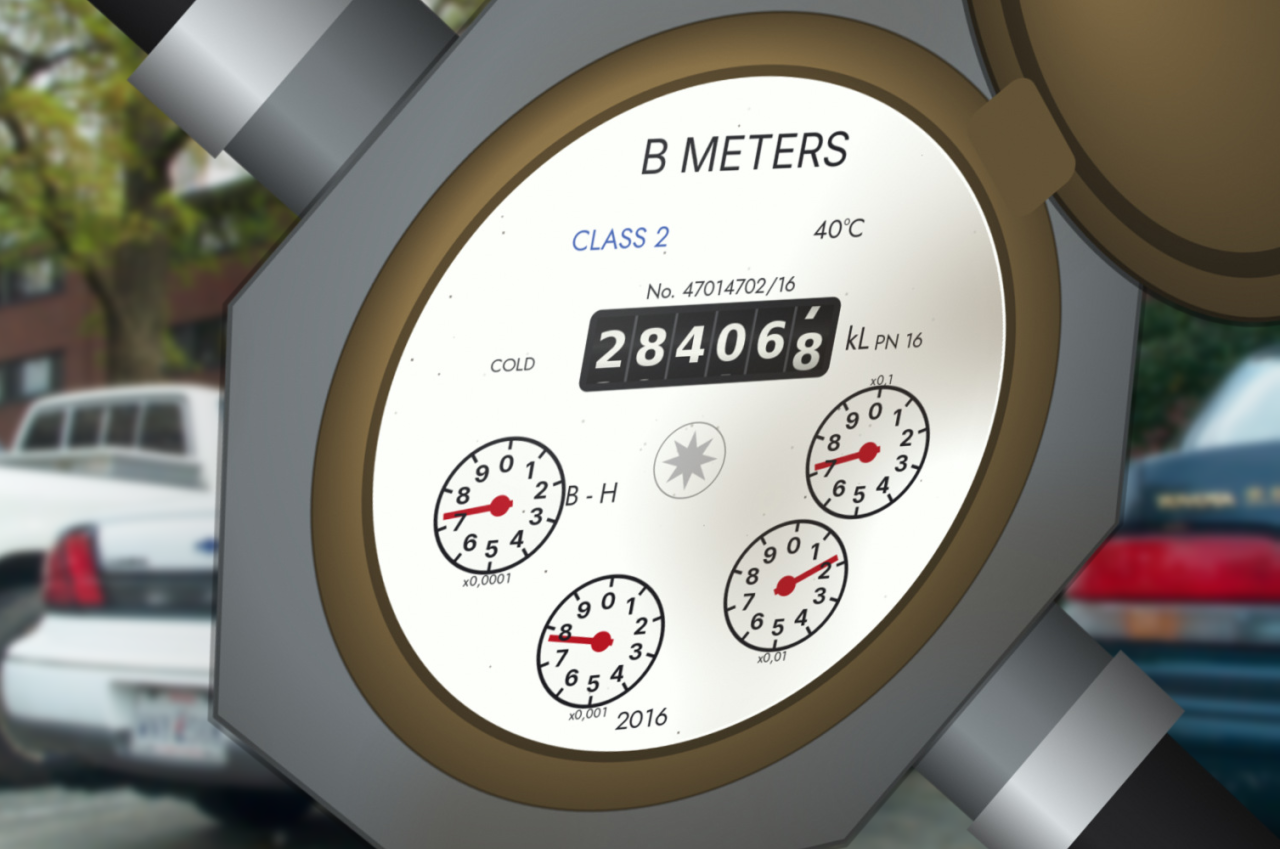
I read 284067.7177,kL
